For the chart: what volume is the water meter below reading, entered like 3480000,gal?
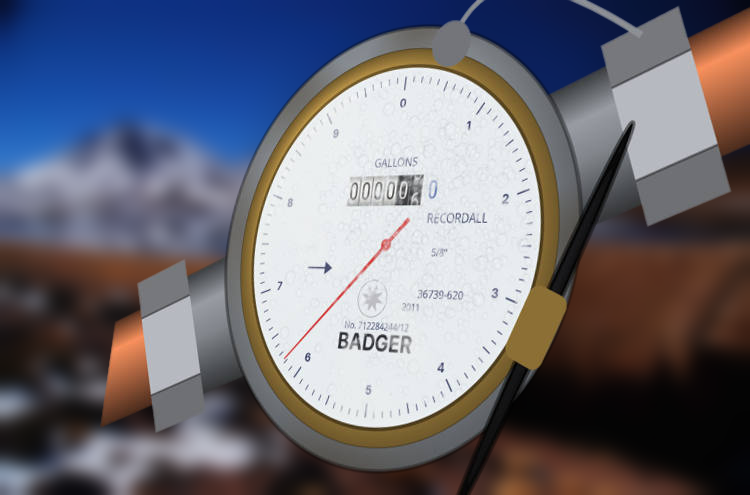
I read 56.2,gal
